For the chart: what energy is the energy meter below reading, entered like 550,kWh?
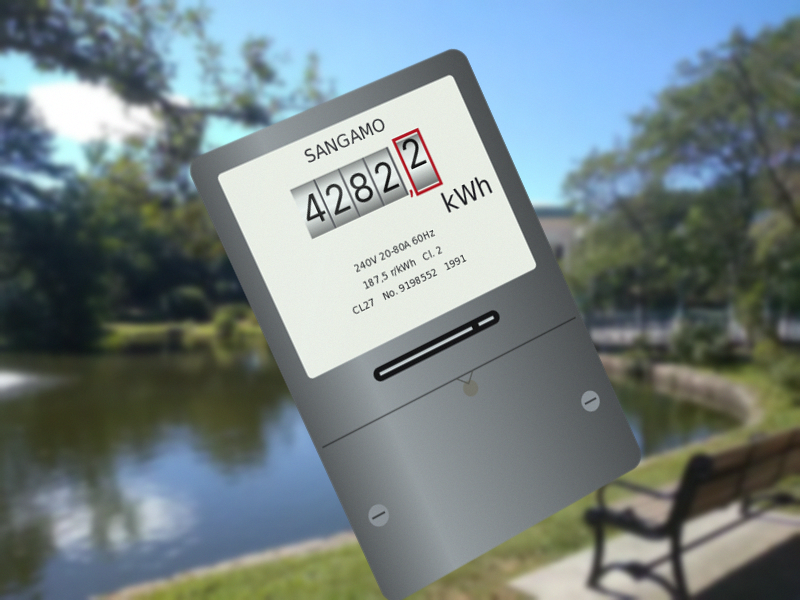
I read 4282.2,kWh
